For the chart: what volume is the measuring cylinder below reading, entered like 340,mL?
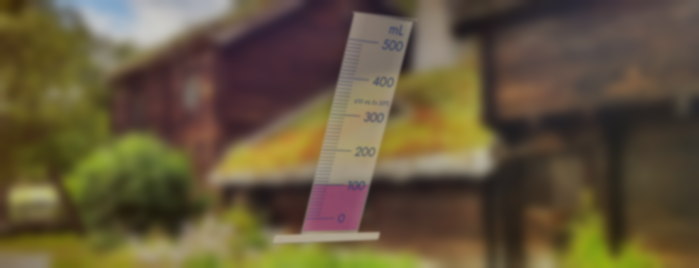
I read 100,mL
